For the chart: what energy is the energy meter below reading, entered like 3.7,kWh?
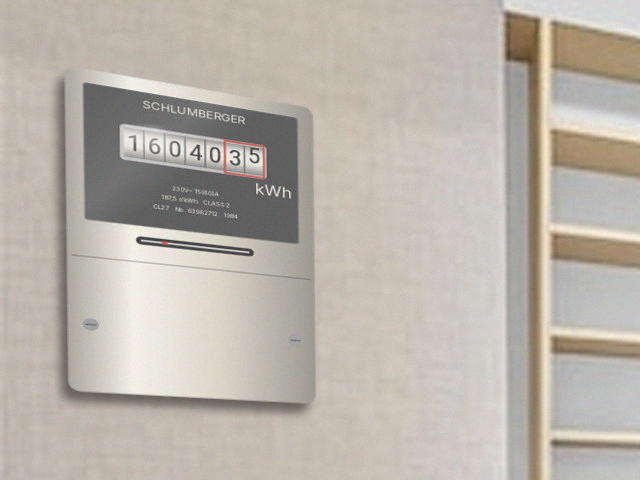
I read 16040.35,kWh
